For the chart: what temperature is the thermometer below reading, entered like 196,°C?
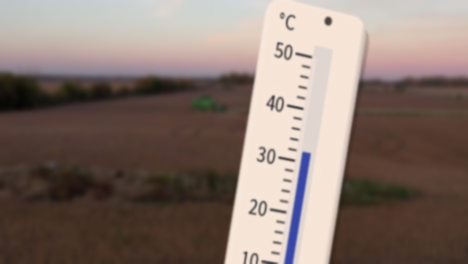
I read 32,°C
